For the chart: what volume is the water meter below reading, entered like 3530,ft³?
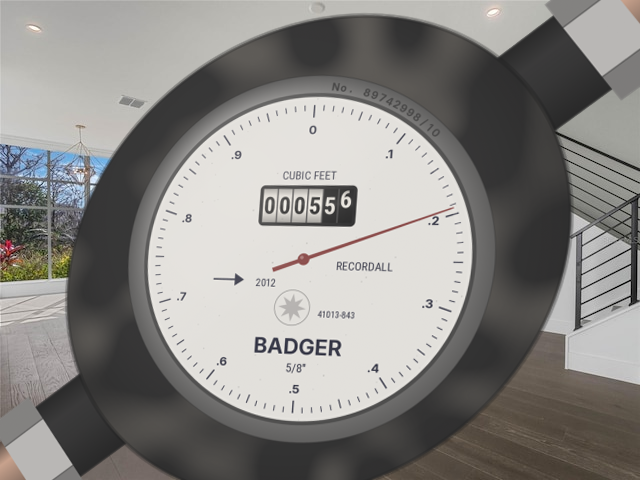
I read 556.19,ft³
